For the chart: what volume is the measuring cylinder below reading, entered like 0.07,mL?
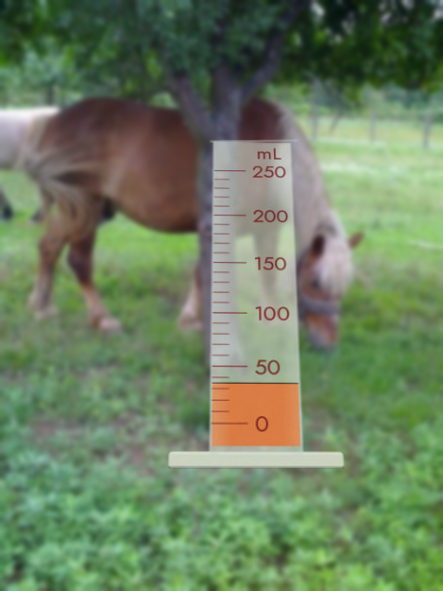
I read 35,mL
